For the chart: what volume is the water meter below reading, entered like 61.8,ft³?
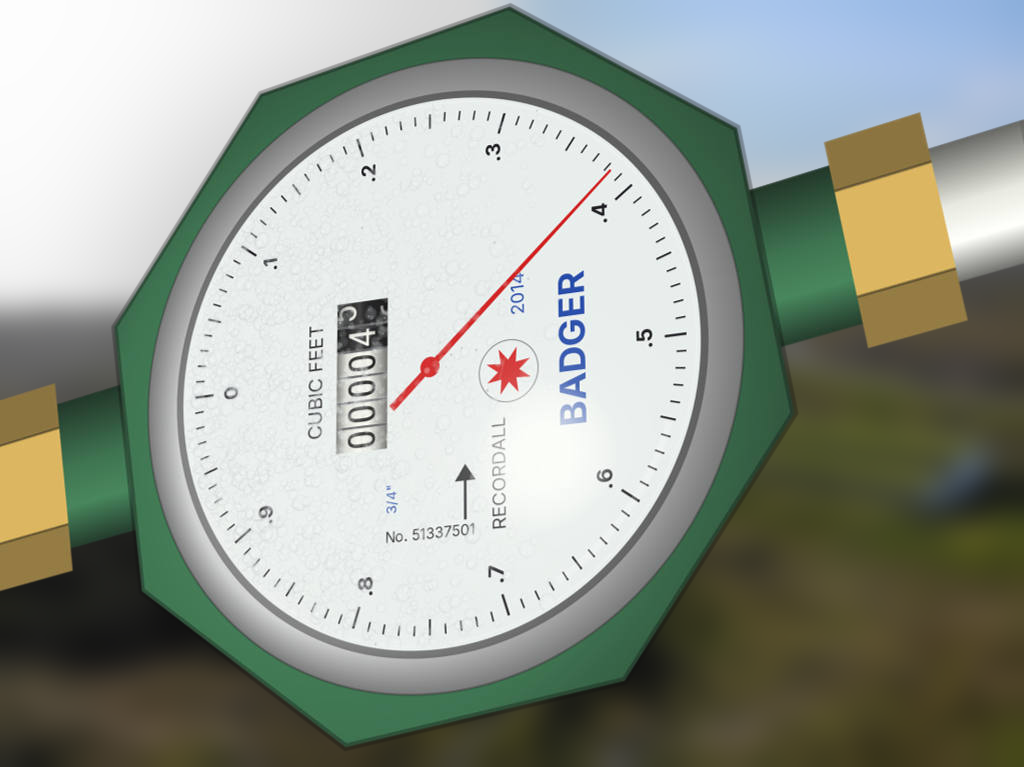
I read 45.38,ft³
